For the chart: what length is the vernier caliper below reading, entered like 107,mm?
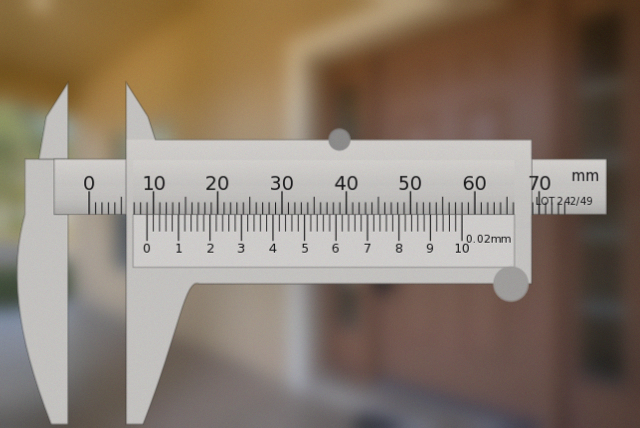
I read 9.0,mm
